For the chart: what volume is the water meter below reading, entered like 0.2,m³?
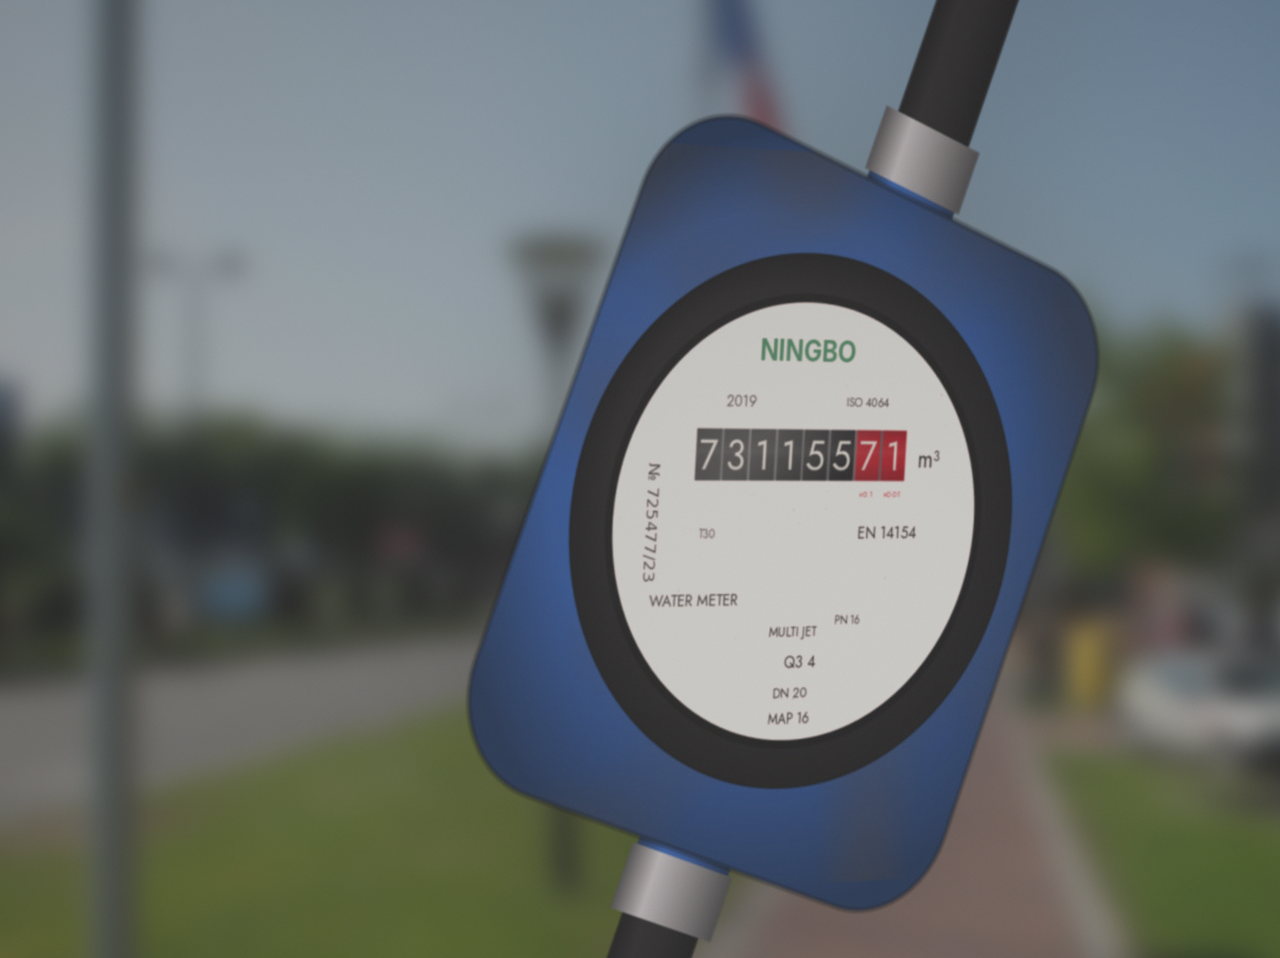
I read 731155.71,m³
